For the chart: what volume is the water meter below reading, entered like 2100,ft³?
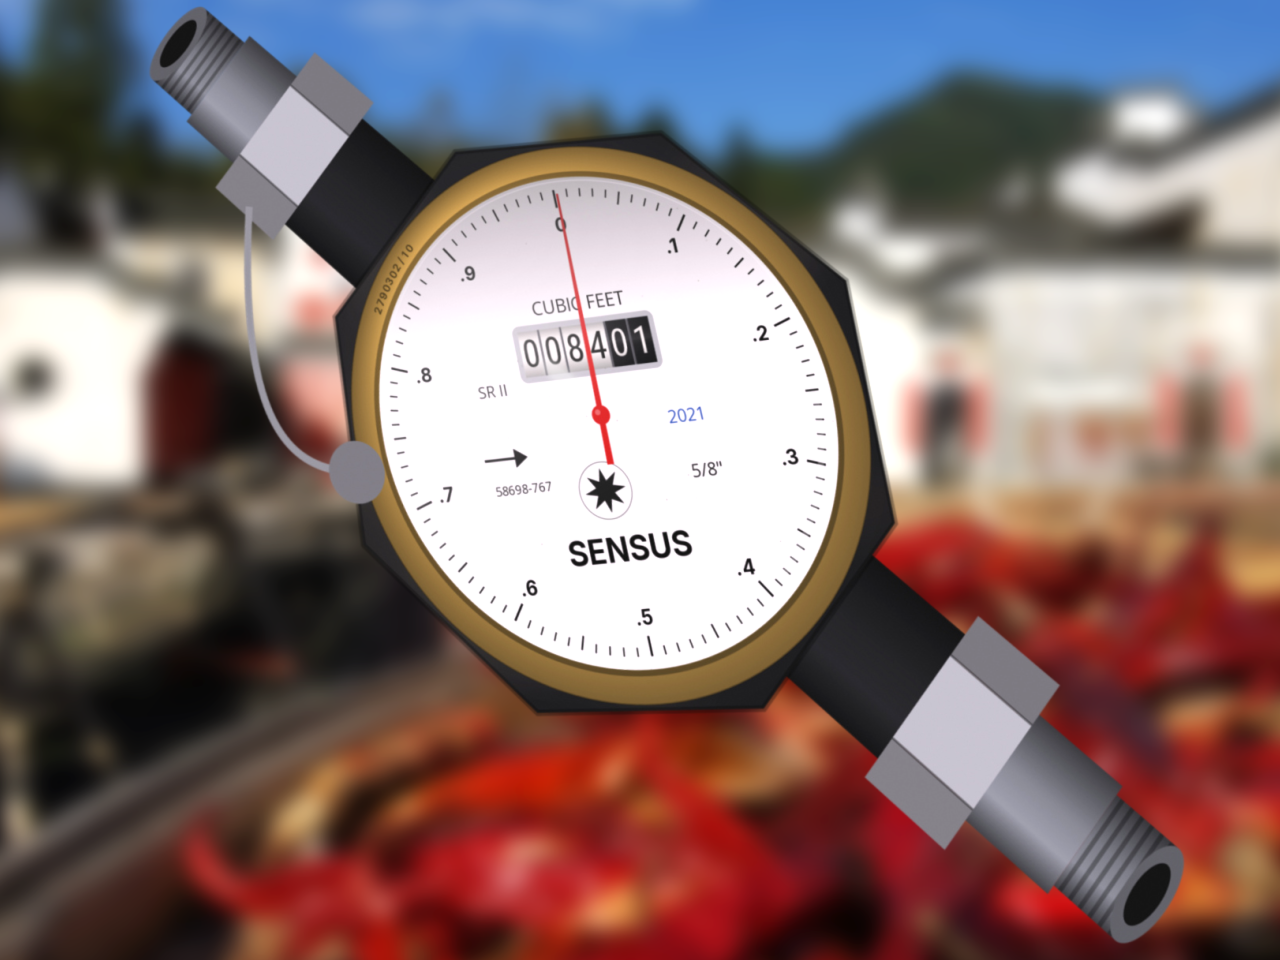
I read 8401.00,ft³
